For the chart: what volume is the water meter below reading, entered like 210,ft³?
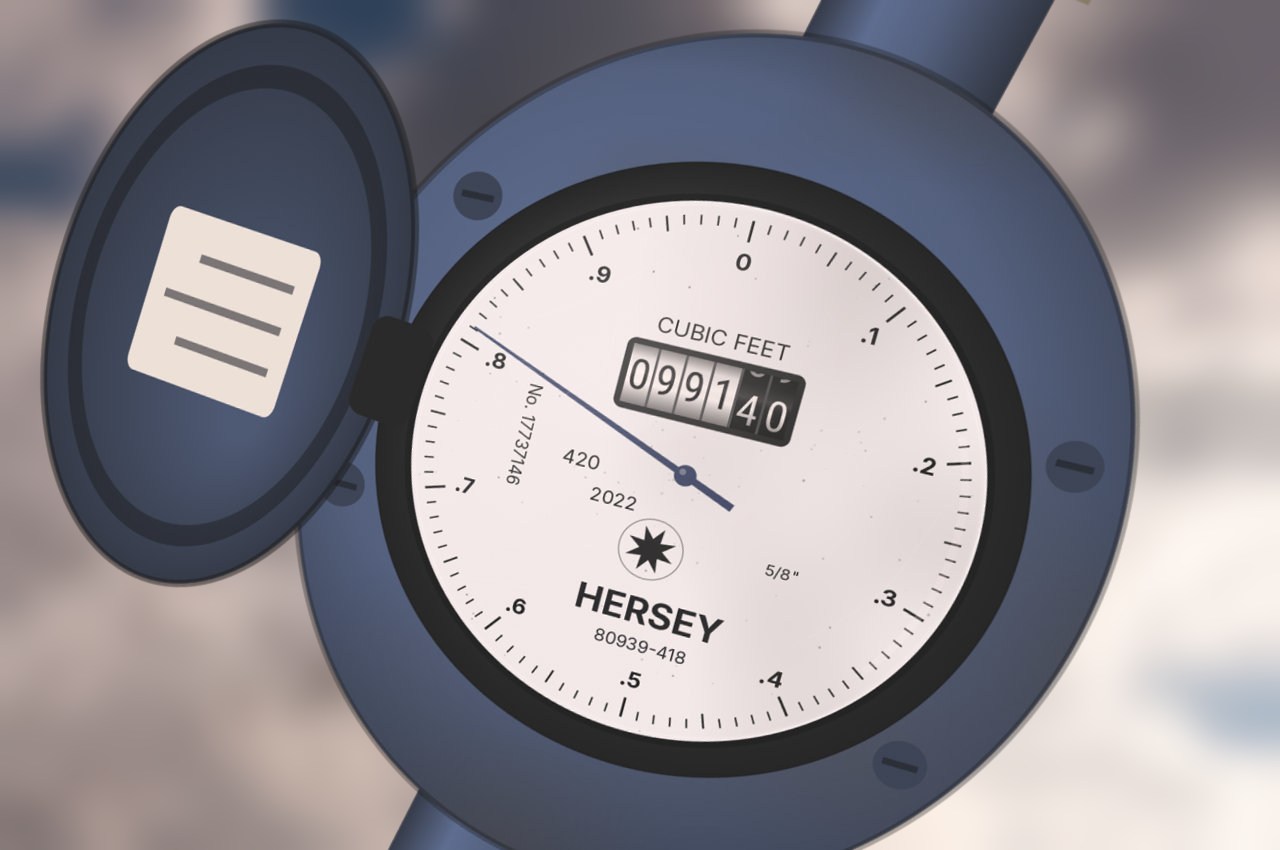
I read 99139.81,ft³
